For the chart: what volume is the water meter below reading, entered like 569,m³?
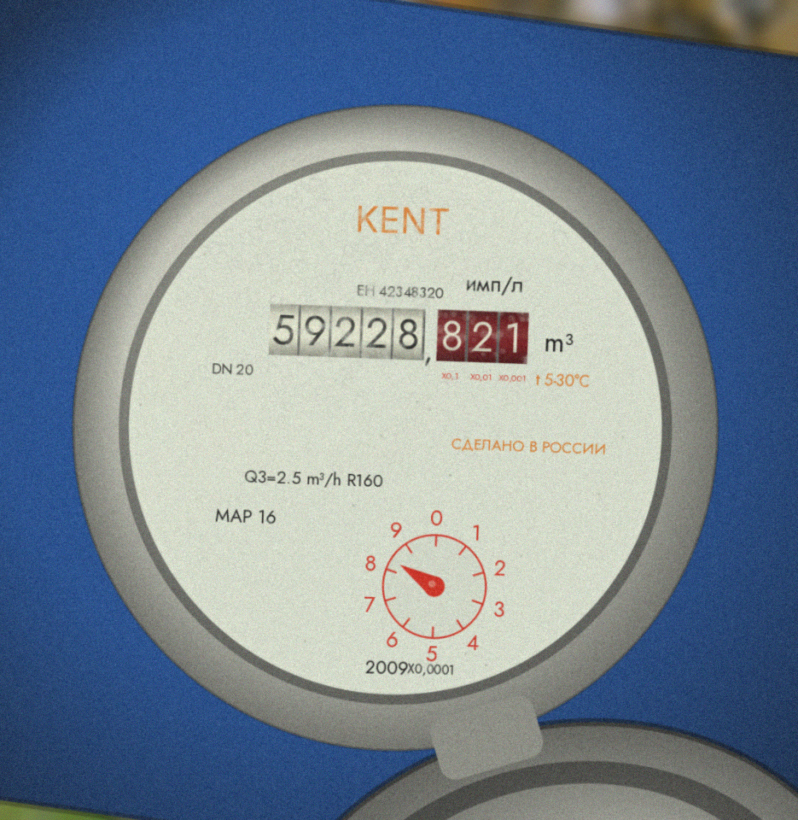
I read 59228.8218,m³
